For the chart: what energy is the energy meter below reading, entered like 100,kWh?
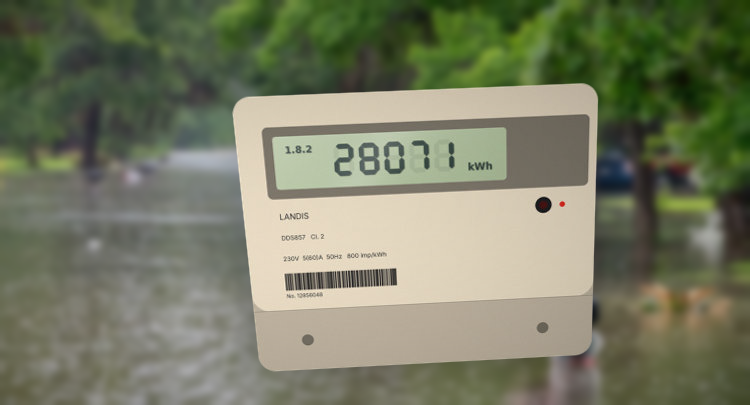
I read 28071,kWh
